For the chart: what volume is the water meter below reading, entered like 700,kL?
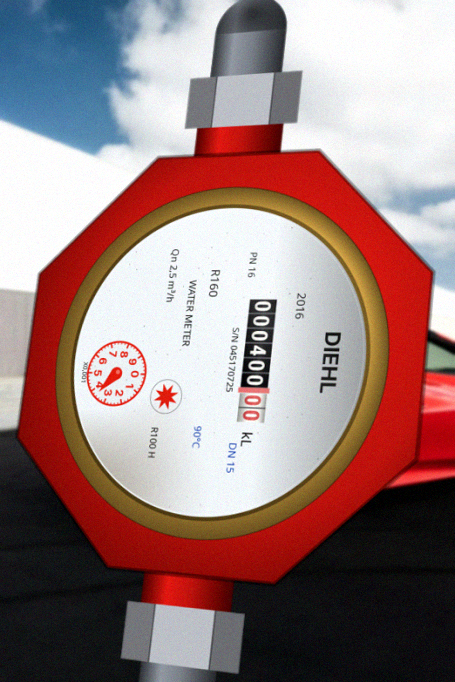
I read 400.003,kL
